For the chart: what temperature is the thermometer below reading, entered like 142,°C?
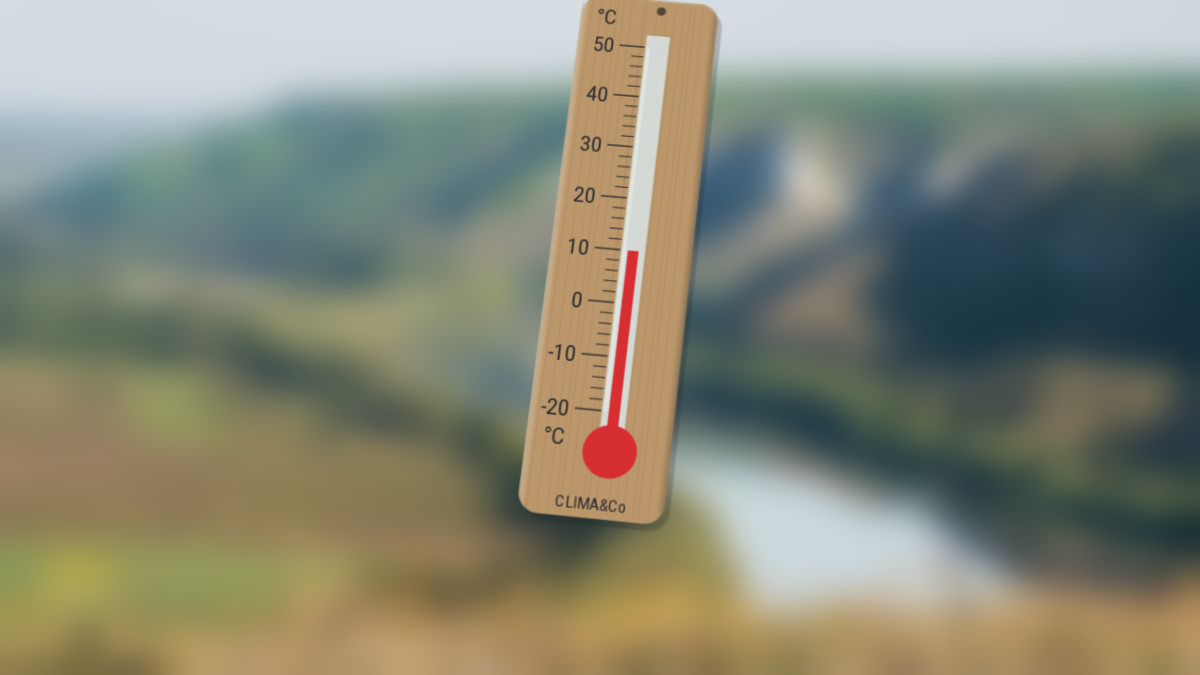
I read 10,°C
